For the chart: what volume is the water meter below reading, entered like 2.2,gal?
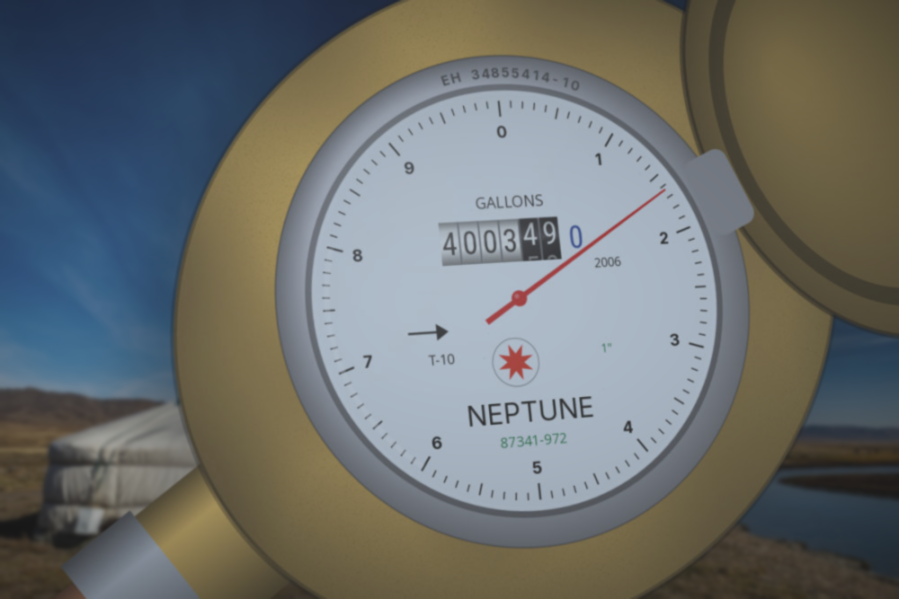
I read 4003491.6,gal
